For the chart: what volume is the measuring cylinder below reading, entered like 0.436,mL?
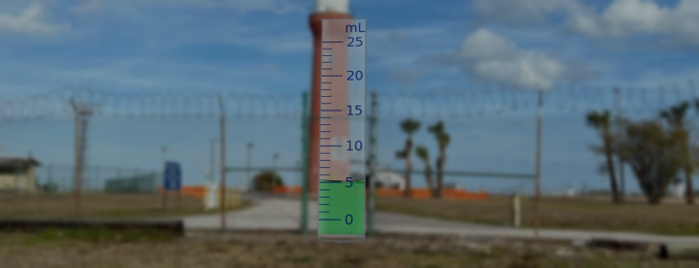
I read 5,mL
